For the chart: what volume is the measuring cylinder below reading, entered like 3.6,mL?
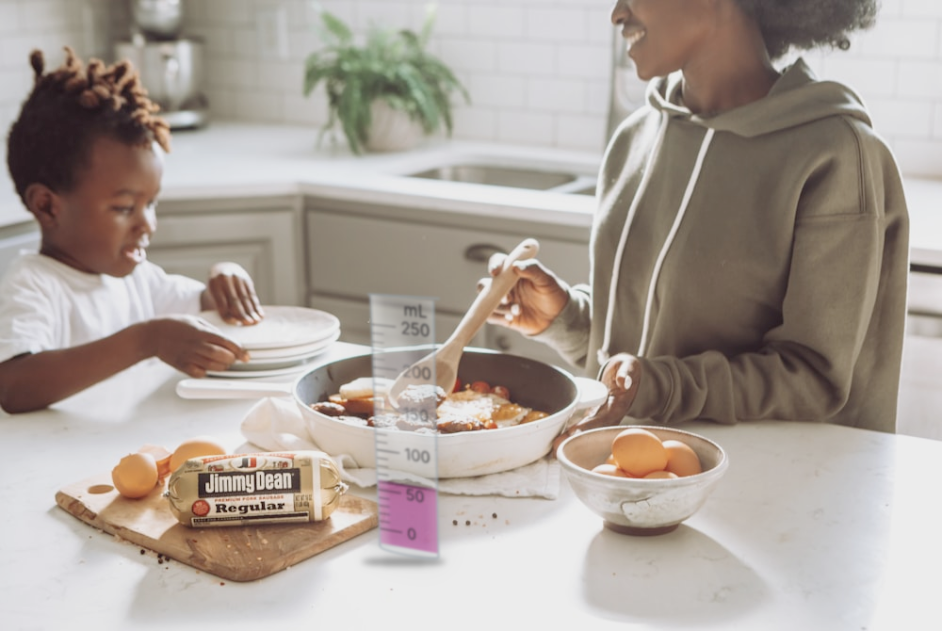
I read 60,mL
